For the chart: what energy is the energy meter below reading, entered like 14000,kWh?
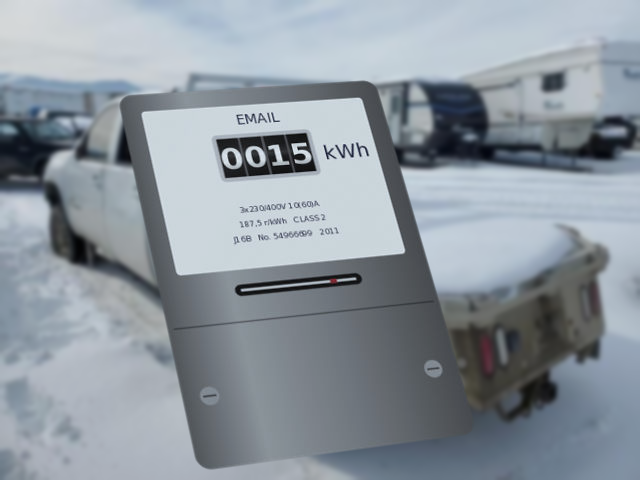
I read 15,kWh
